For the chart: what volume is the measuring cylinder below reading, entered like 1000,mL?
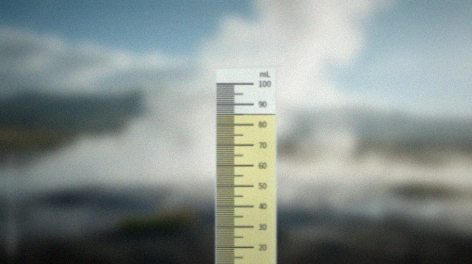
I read 85,mL
